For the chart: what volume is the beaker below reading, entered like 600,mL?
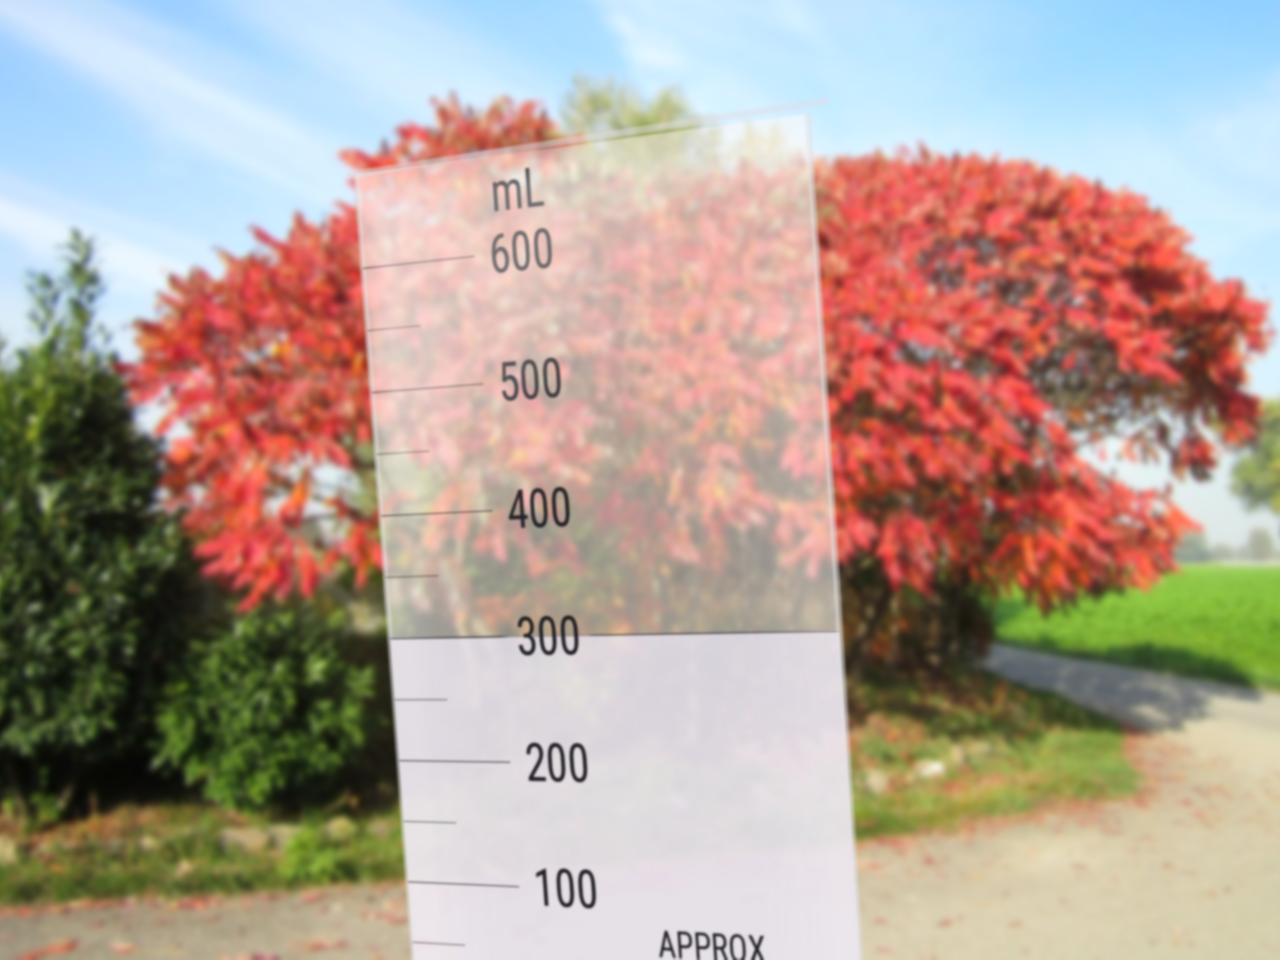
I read 300,mL
